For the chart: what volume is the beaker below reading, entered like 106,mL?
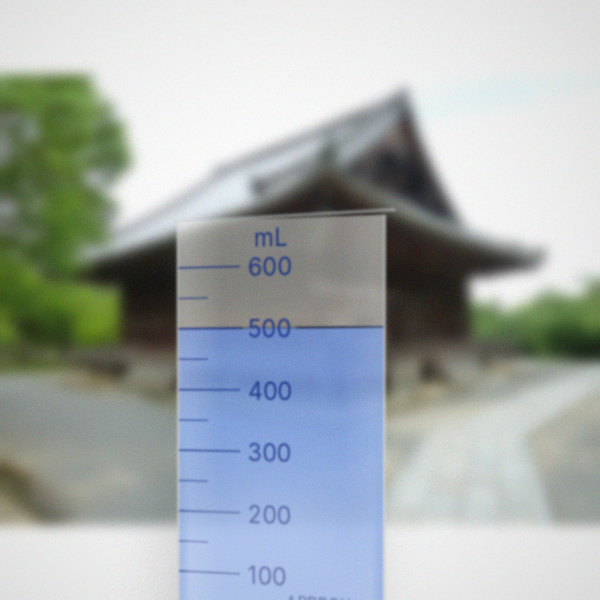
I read 500,mL
